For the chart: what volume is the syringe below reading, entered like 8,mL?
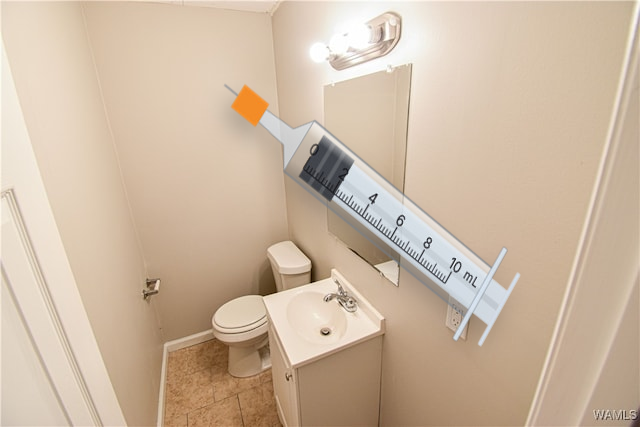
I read 0,mL
